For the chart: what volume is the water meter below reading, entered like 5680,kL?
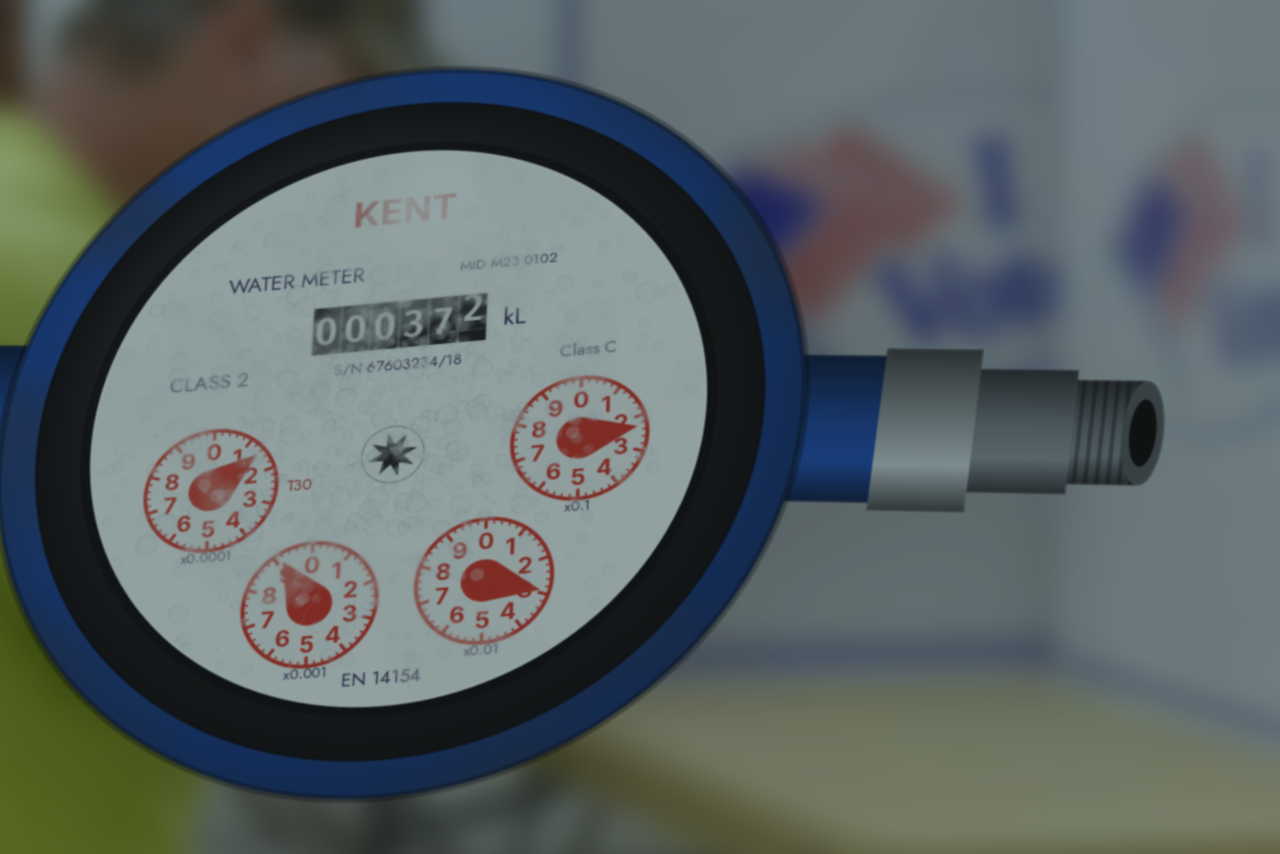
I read 372.2291,kL
